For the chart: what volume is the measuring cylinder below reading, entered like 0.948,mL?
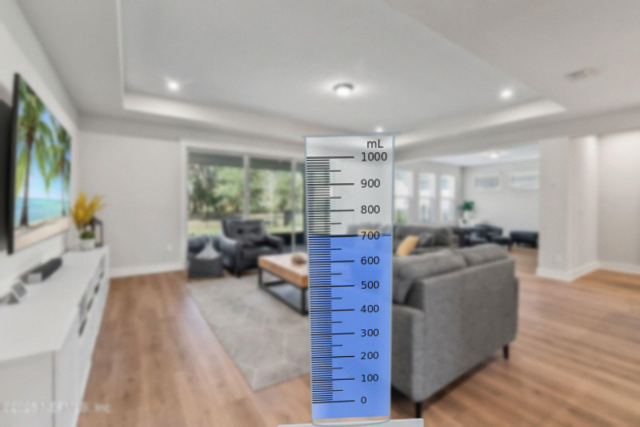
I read 700,mL
